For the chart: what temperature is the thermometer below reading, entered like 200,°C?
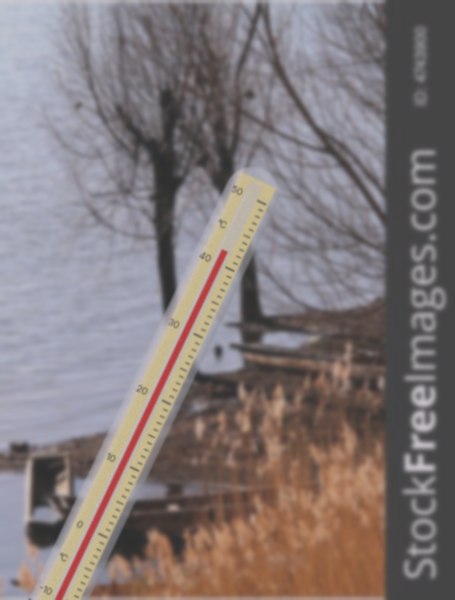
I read 42,°C
